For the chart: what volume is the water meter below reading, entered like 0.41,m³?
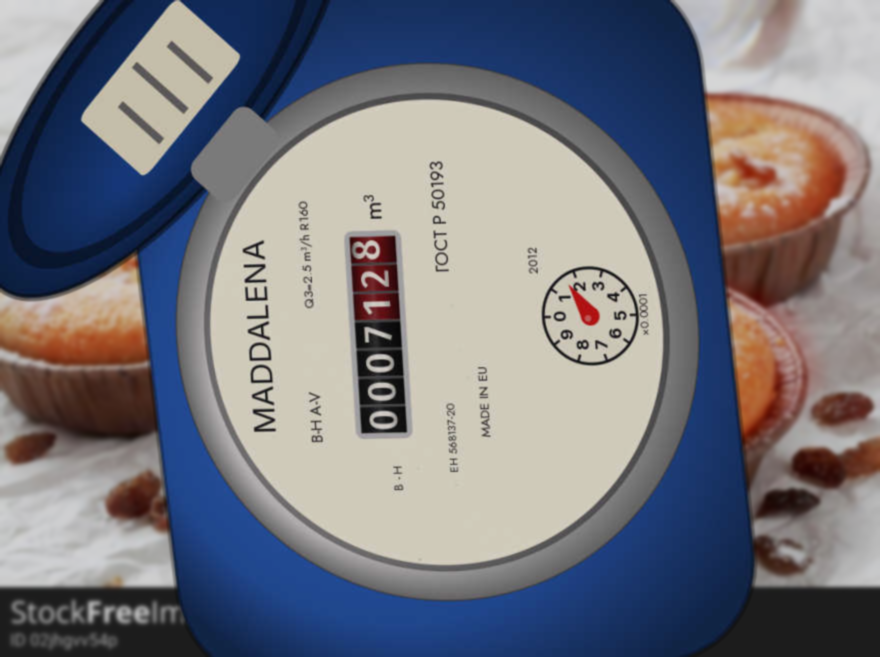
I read 7.1281,m³
